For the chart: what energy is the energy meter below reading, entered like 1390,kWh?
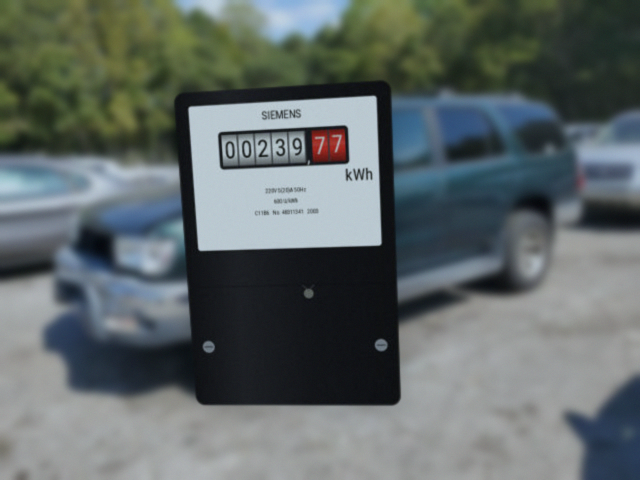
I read 239.77,kWh
